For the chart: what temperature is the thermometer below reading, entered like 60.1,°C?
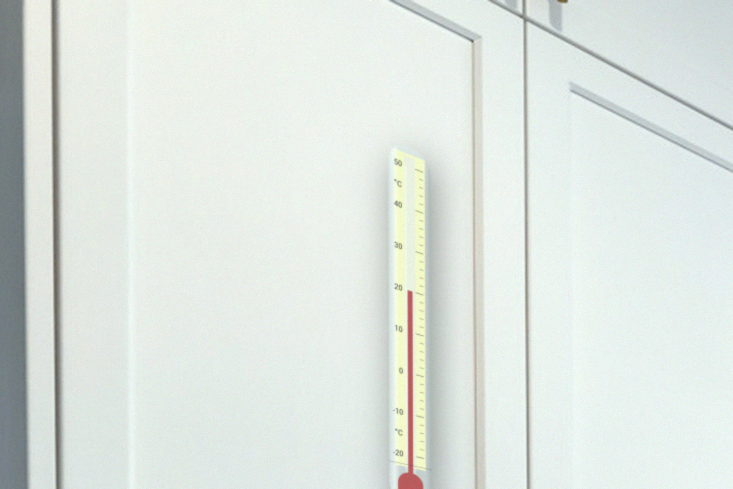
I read 20,°C
